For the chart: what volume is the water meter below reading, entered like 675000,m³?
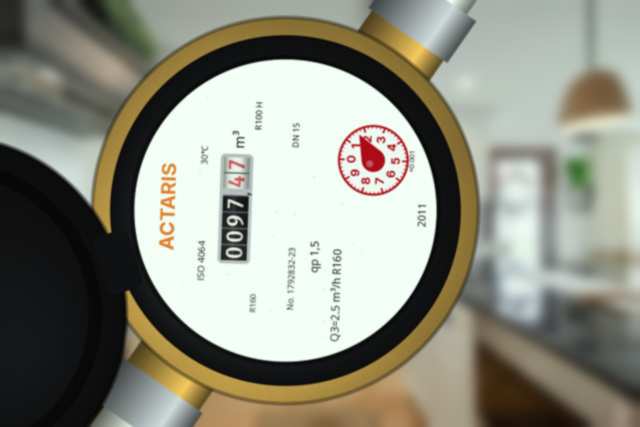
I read 97.471,m³
